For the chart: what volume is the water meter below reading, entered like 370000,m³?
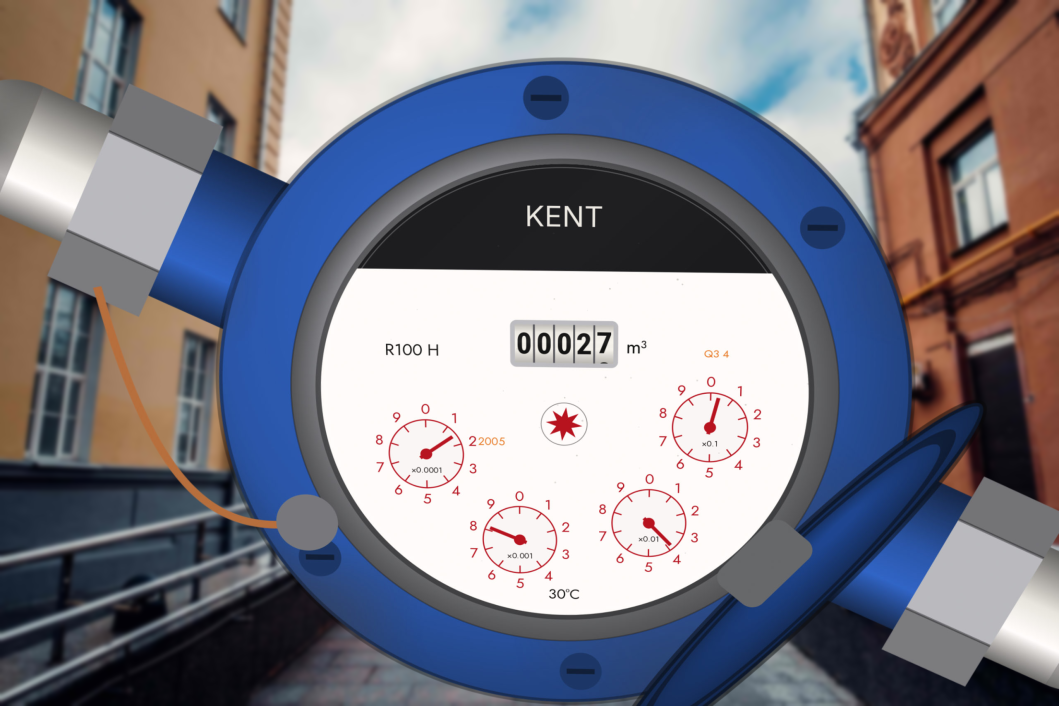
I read 27.0381,m³
